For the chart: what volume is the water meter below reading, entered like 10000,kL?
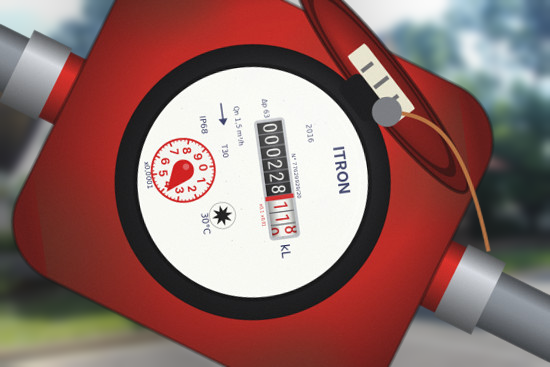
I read 228.1183,kL
